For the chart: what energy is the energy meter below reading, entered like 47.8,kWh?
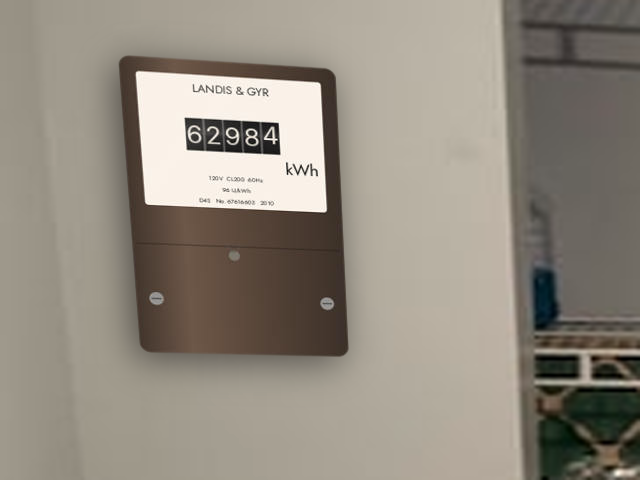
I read 62984,kWh
